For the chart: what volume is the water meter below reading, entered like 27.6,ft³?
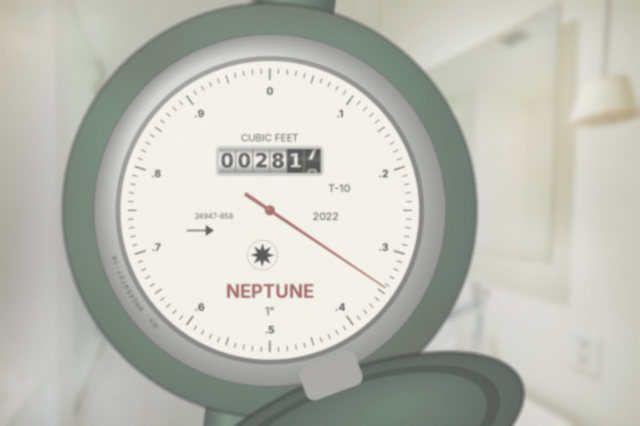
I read 2817.34,ft³
